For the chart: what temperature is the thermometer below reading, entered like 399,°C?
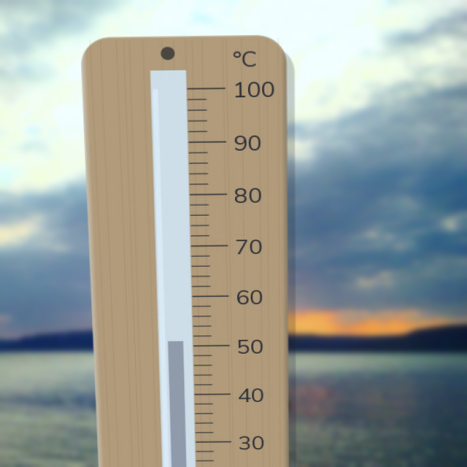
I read 51,°C
